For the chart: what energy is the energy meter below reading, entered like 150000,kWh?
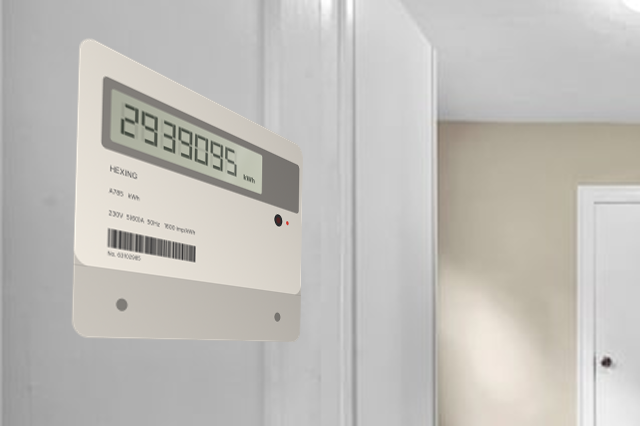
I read 2939095,kWh
